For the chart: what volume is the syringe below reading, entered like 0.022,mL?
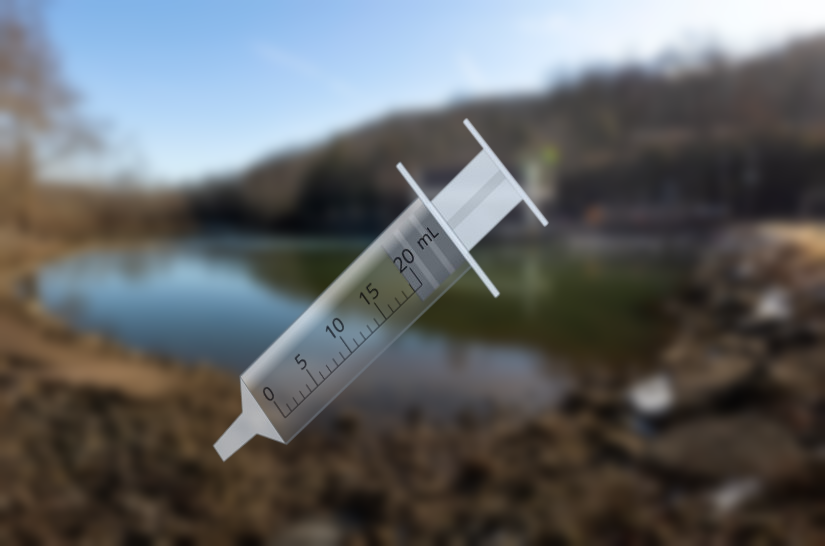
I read 19,mL
